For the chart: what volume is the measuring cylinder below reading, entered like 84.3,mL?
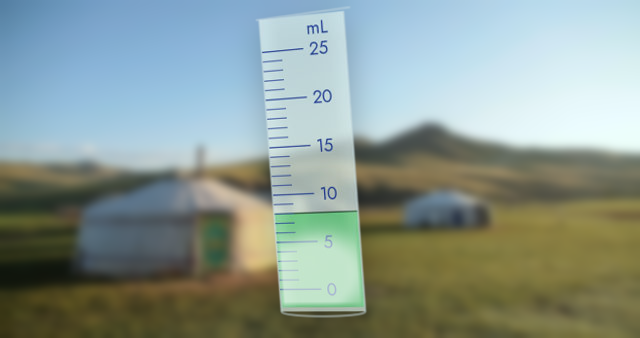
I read 8,mL
